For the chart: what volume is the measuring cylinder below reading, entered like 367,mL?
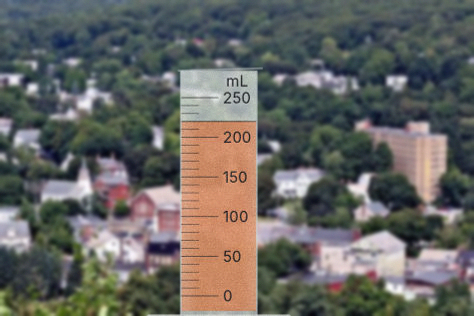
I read 220,mL
